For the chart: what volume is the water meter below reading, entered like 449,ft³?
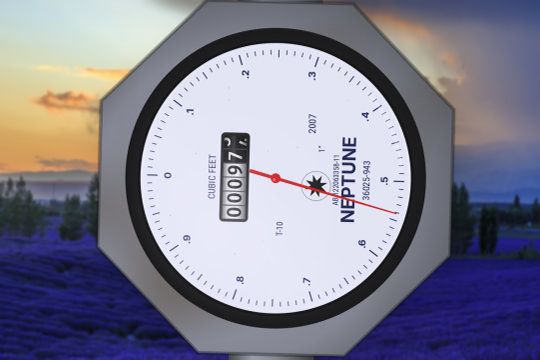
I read 973.54,ft³
